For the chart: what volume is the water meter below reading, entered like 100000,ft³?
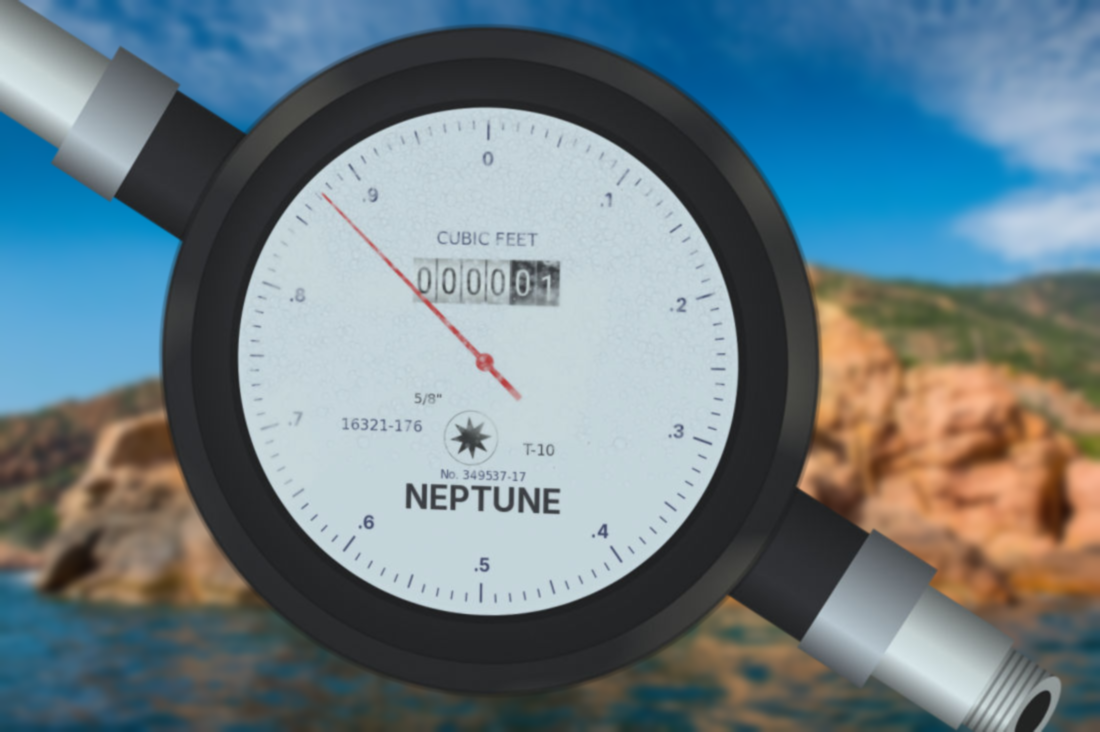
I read 0.87,ft³
